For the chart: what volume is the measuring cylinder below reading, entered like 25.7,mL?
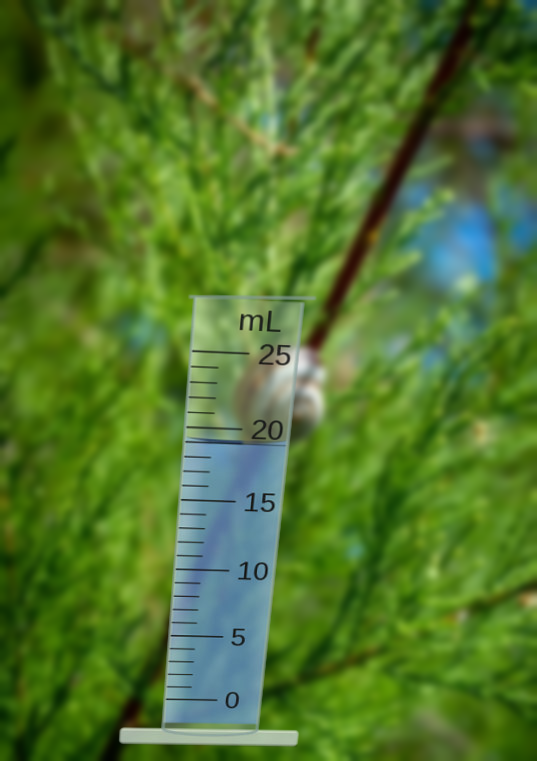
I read 19,mL
